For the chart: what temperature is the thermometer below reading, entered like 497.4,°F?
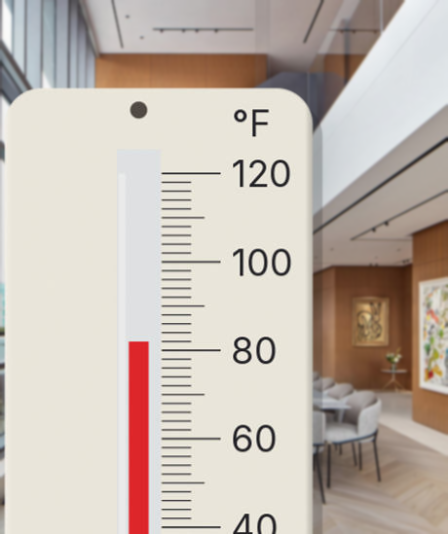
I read 82,°F
